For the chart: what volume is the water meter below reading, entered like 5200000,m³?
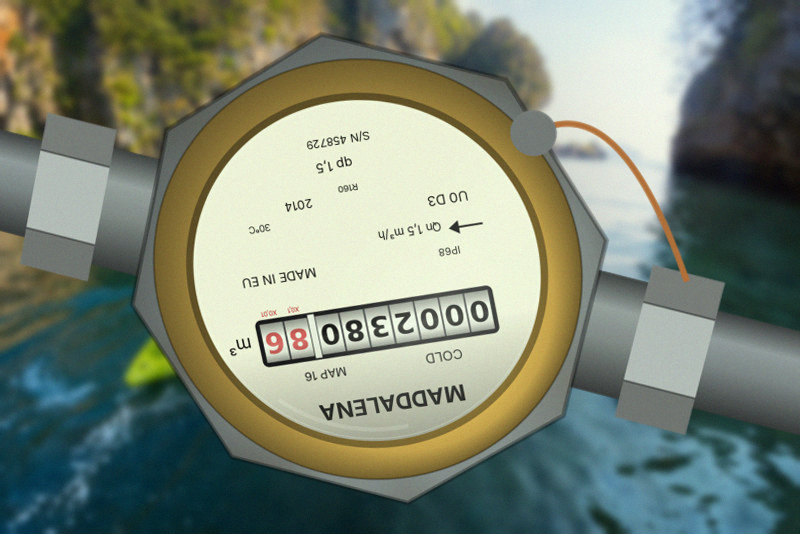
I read 2380.86,m³
